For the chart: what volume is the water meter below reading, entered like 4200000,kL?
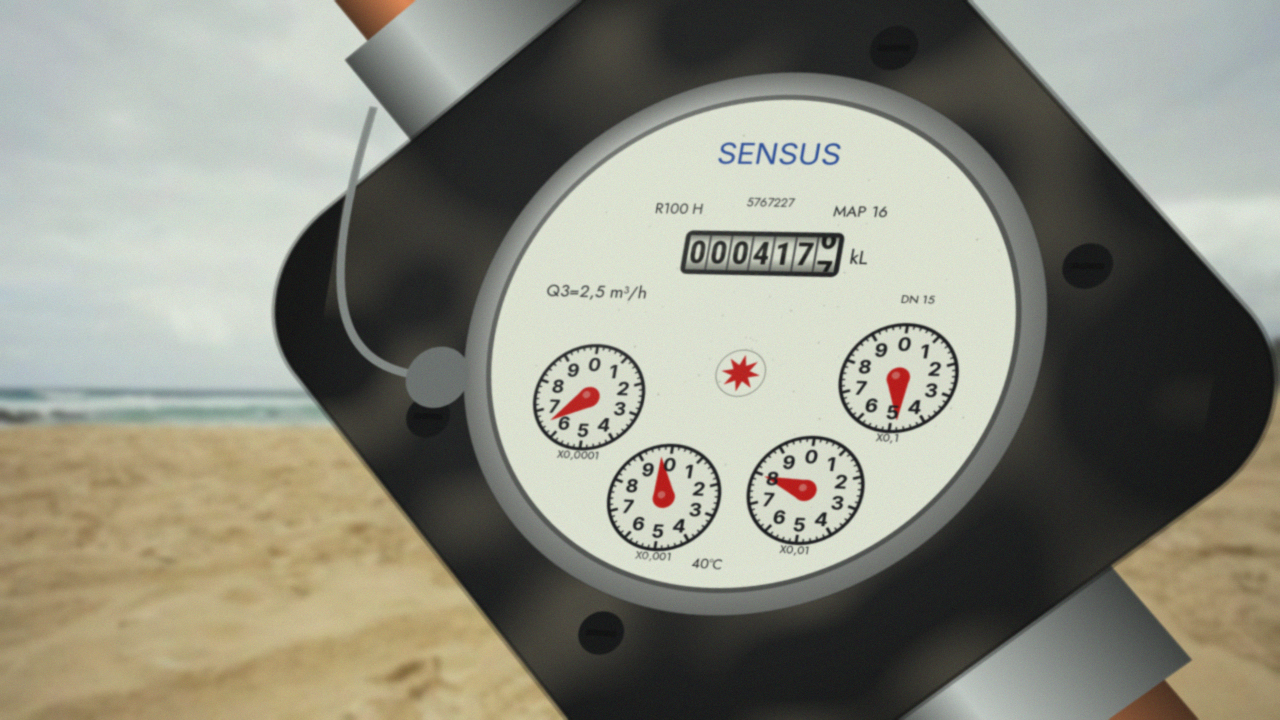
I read 4176.4796,kL
